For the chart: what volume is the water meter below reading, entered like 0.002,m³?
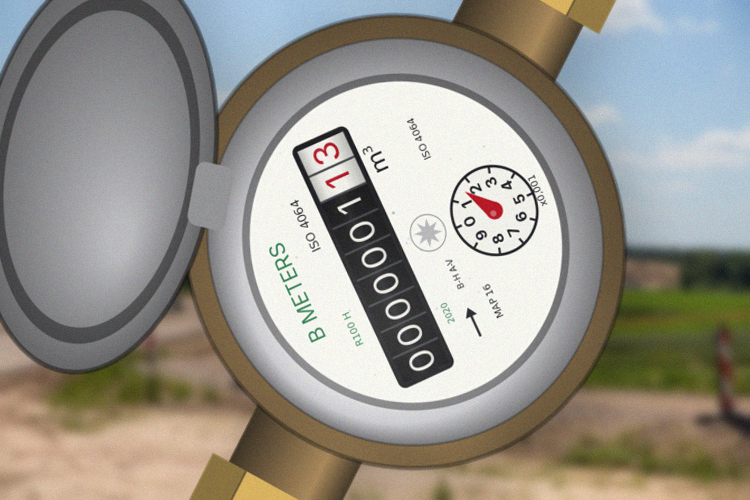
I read 1.131,m³
